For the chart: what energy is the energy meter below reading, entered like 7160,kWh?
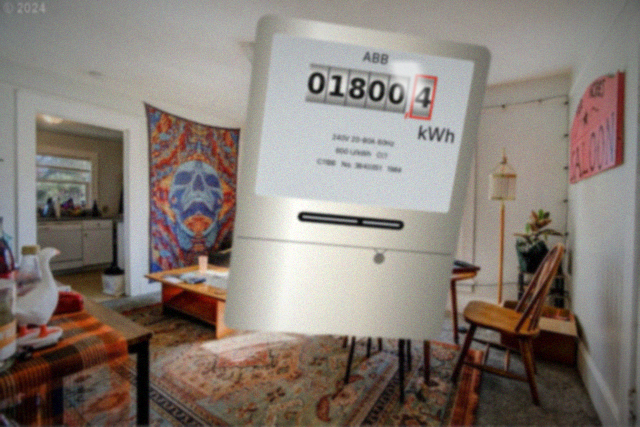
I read 1800.4,kWh
